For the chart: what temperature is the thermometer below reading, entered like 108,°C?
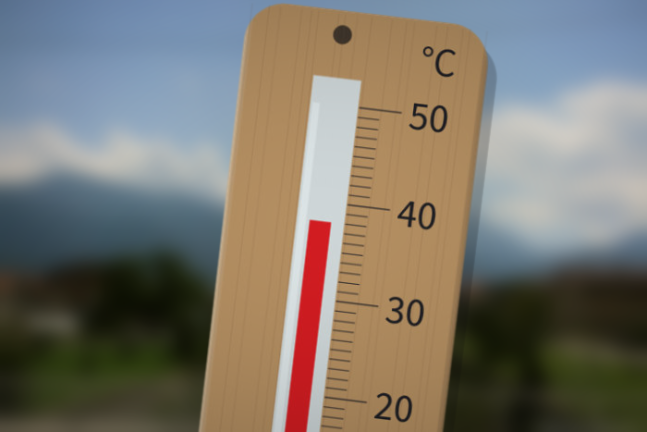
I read 38,°C
